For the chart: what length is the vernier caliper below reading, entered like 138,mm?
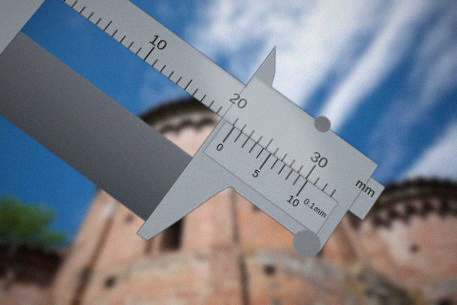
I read 21.2,mm
